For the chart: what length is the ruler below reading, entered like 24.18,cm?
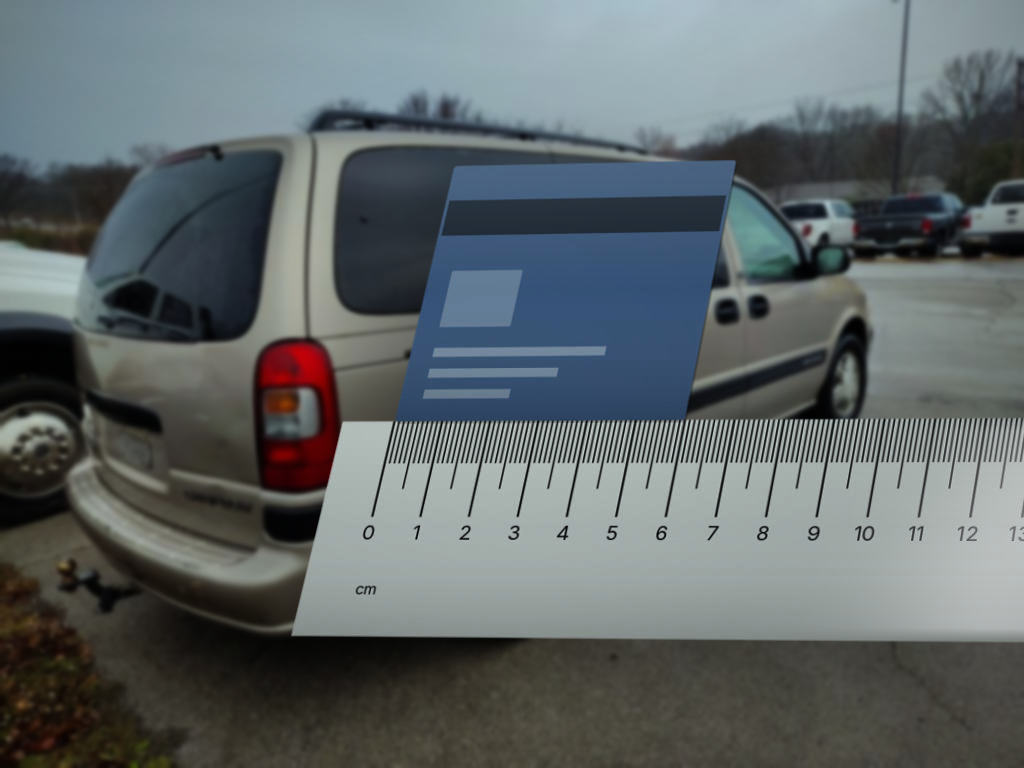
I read 6,cm
